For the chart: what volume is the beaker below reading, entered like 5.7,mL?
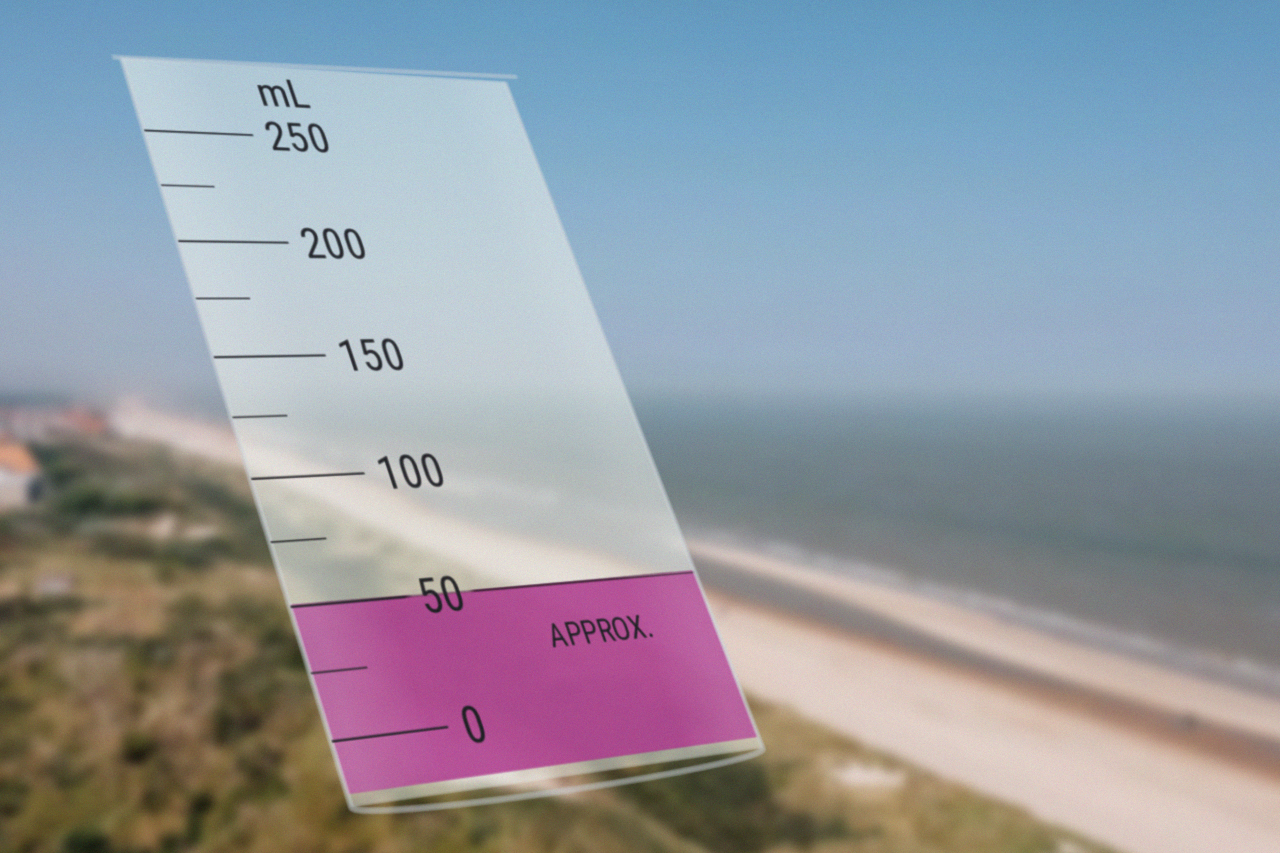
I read 50,mL
